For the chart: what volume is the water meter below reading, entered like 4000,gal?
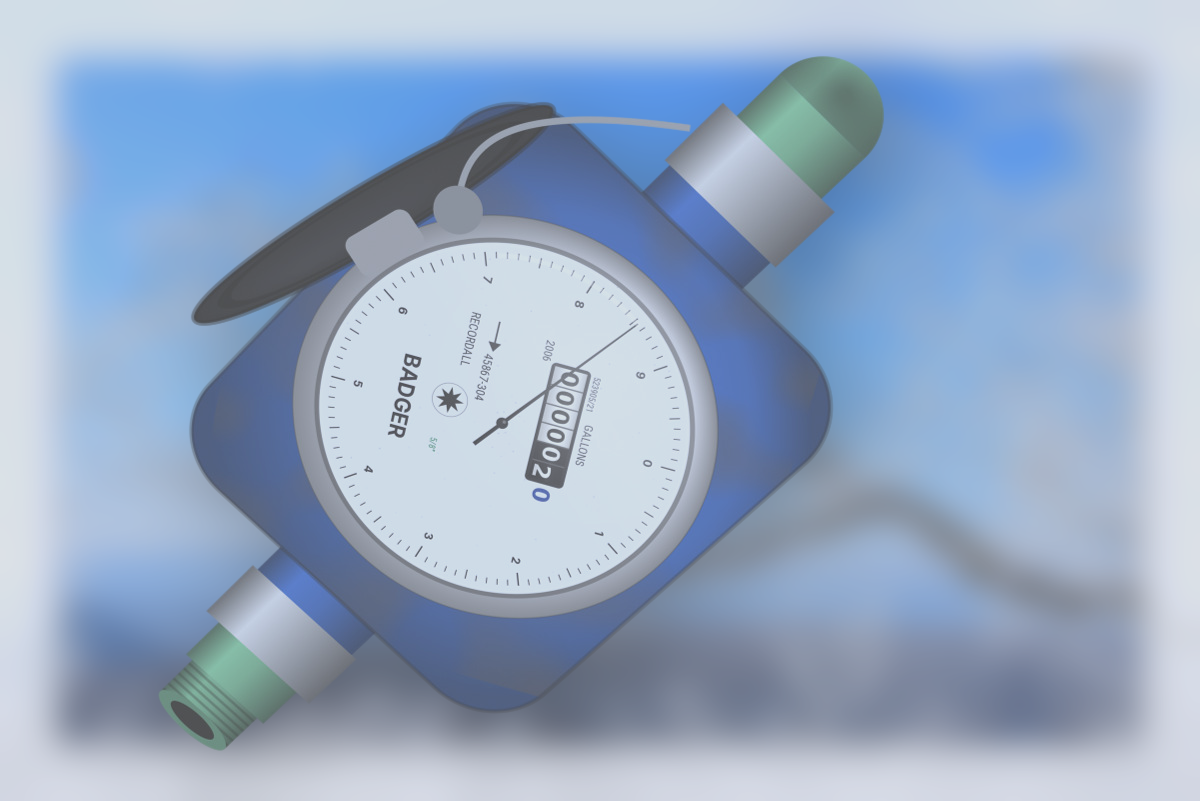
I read 18.5,gal
